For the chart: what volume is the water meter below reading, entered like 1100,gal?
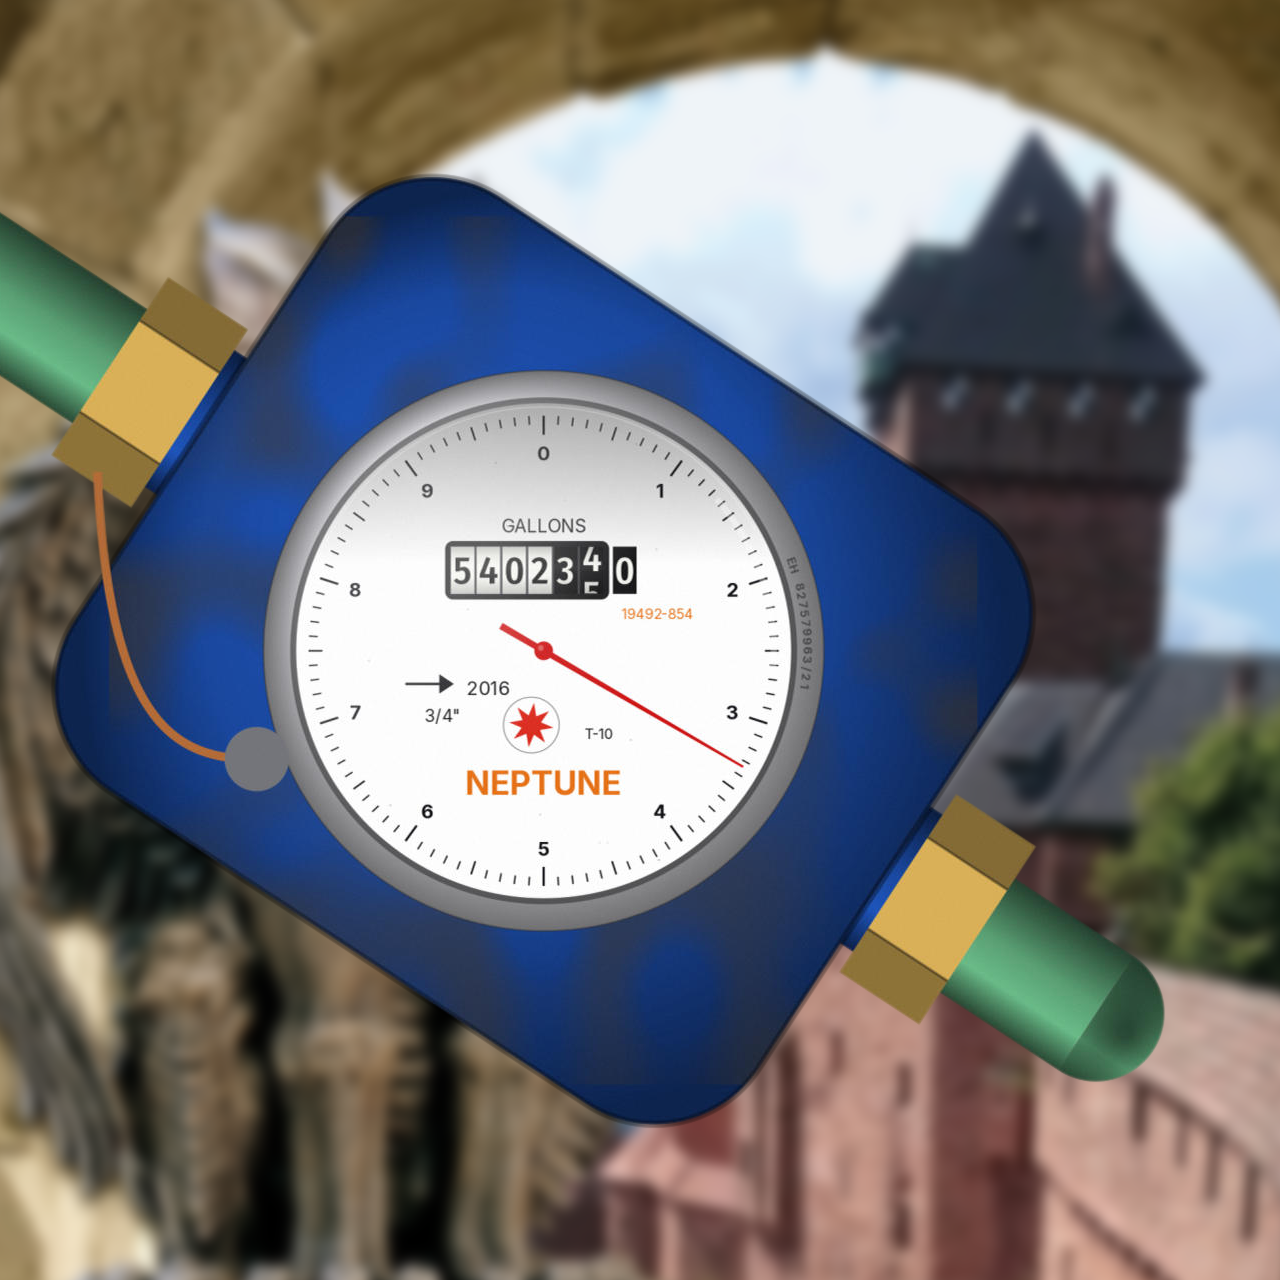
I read 5402343.3,gal
